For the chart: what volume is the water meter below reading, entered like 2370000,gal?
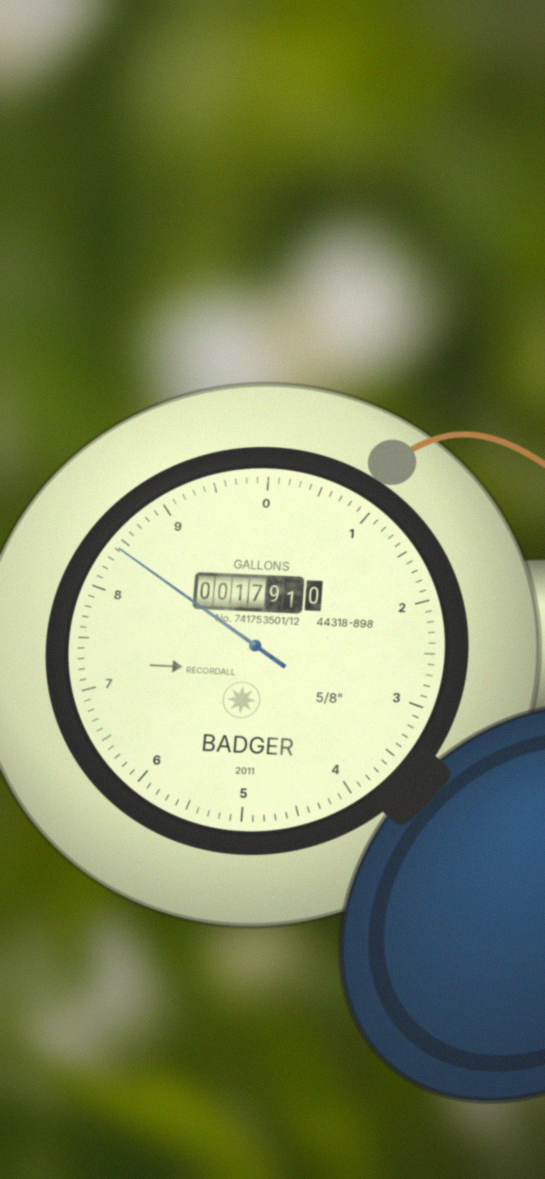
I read 17908.4,gal
